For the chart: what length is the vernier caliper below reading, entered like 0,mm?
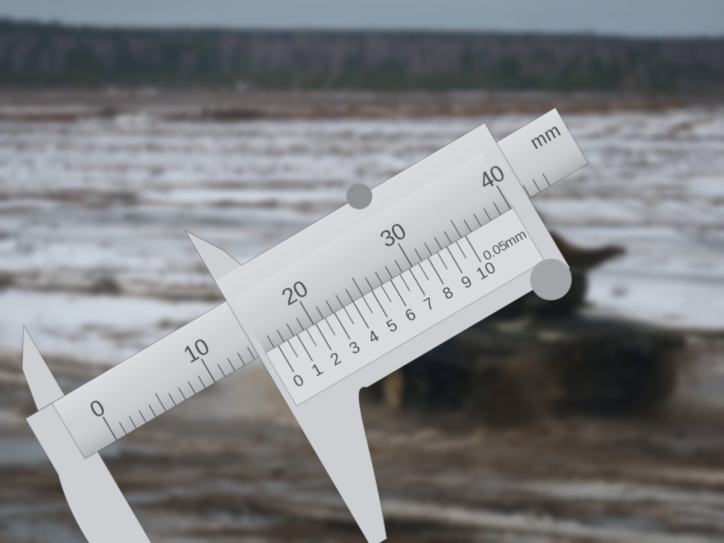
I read 16.4,mm
